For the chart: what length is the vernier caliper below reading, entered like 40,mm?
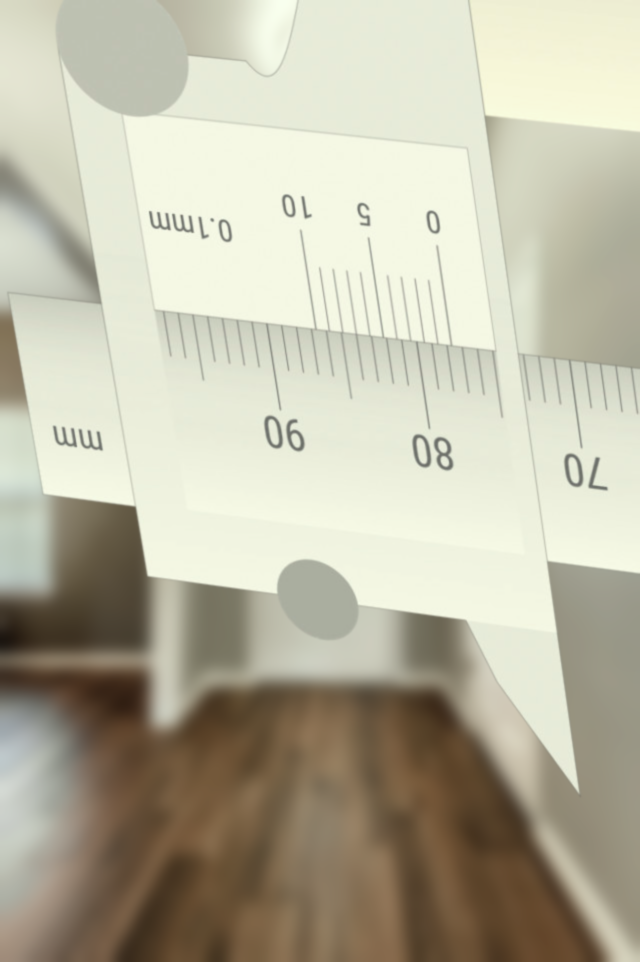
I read 77.7,mm
